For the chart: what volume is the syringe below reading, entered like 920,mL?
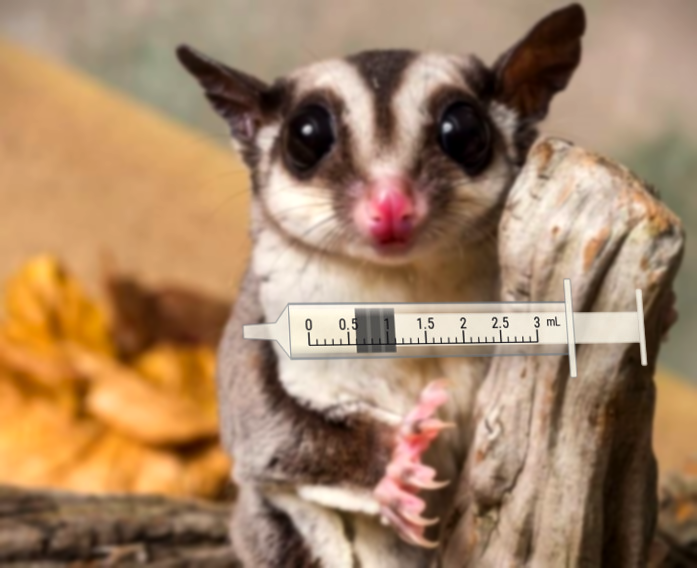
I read 0.6,mL
